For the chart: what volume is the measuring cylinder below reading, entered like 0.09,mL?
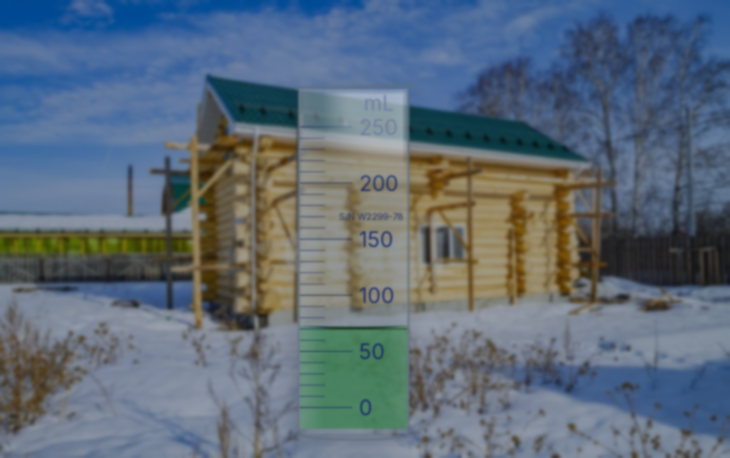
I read 70,mL
